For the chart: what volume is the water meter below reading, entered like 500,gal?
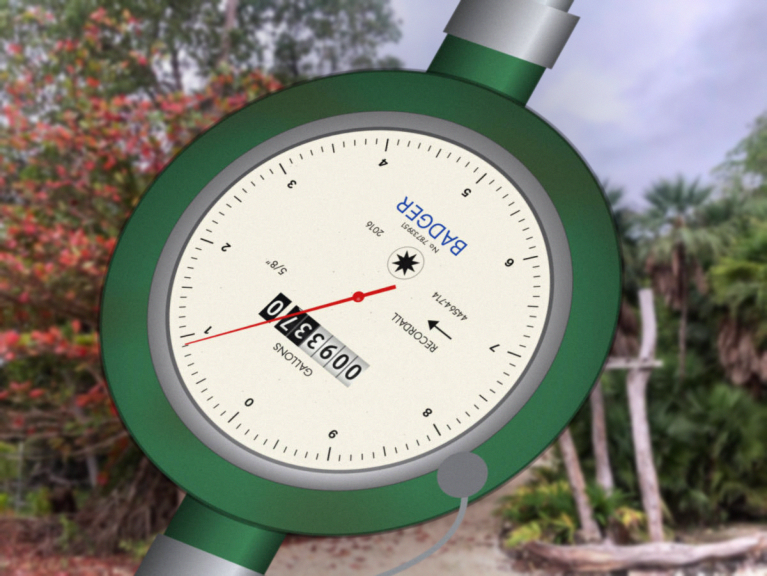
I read 93370.9,gal
